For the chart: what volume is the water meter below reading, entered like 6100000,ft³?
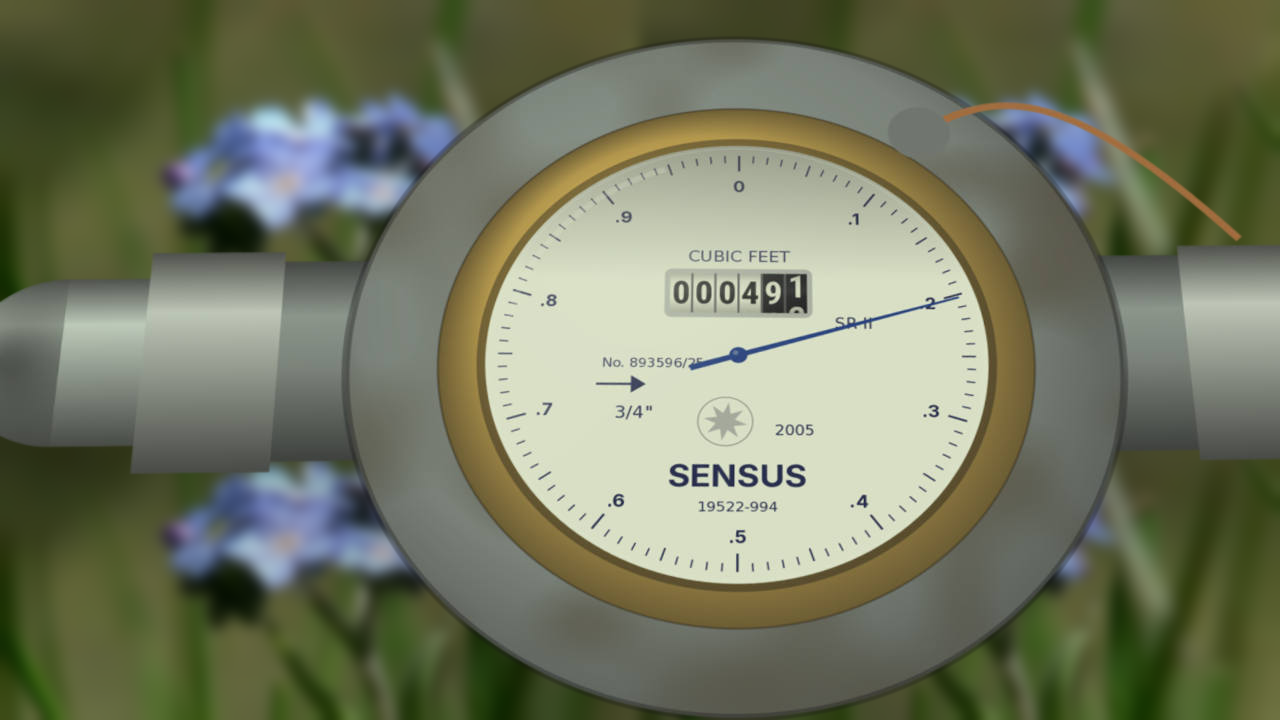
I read 491.20,ft³
